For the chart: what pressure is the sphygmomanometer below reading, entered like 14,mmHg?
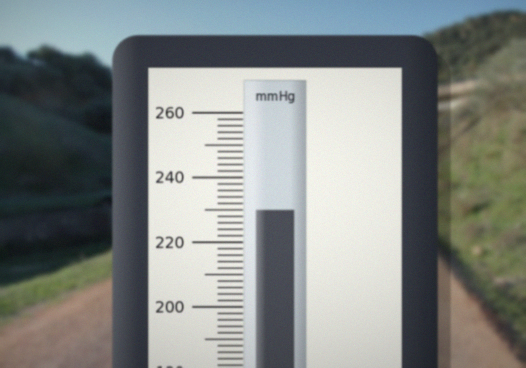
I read 230,mmHg
